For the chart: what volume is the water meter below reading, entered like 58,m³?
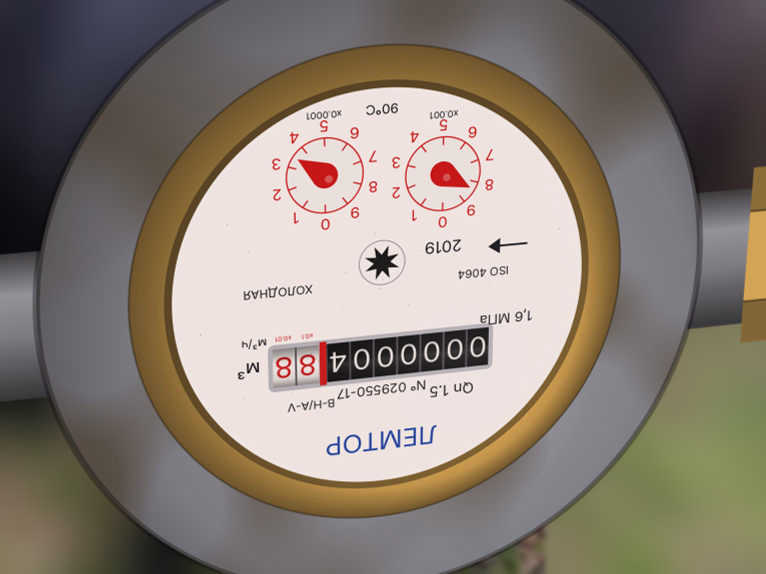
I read 4.8883,m³
